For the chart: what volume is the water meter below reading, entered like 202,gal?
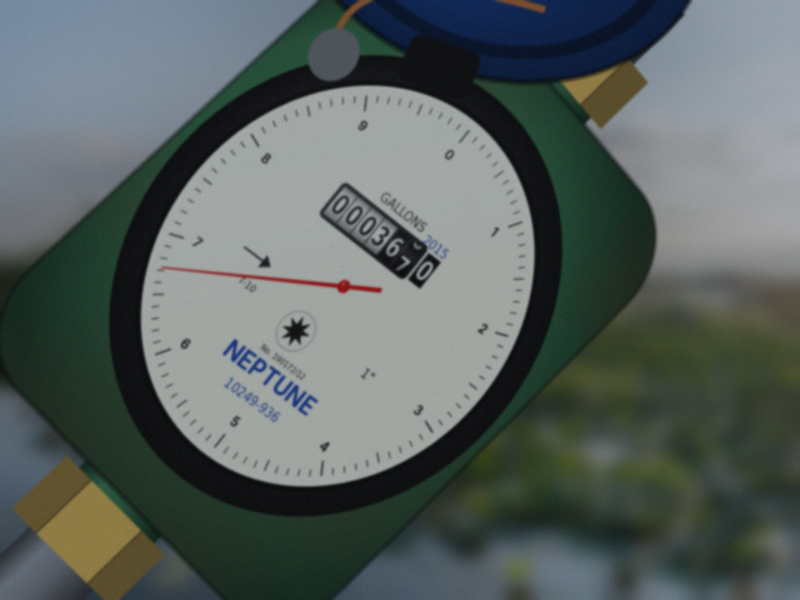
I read 3666.7,gal
